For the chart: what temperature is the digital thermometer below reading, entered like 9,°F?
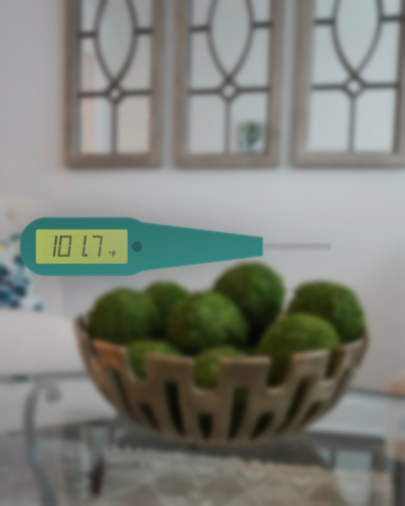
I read 101.7,°F
